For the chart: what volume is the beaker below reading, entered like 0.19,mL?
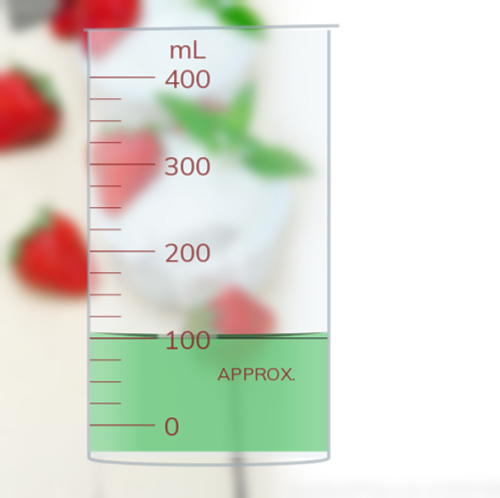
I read 100,mL
